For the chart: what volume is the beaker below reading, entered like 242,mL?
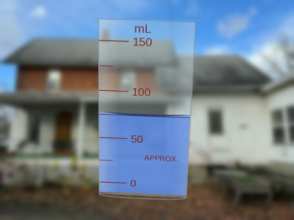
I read 75,mL
